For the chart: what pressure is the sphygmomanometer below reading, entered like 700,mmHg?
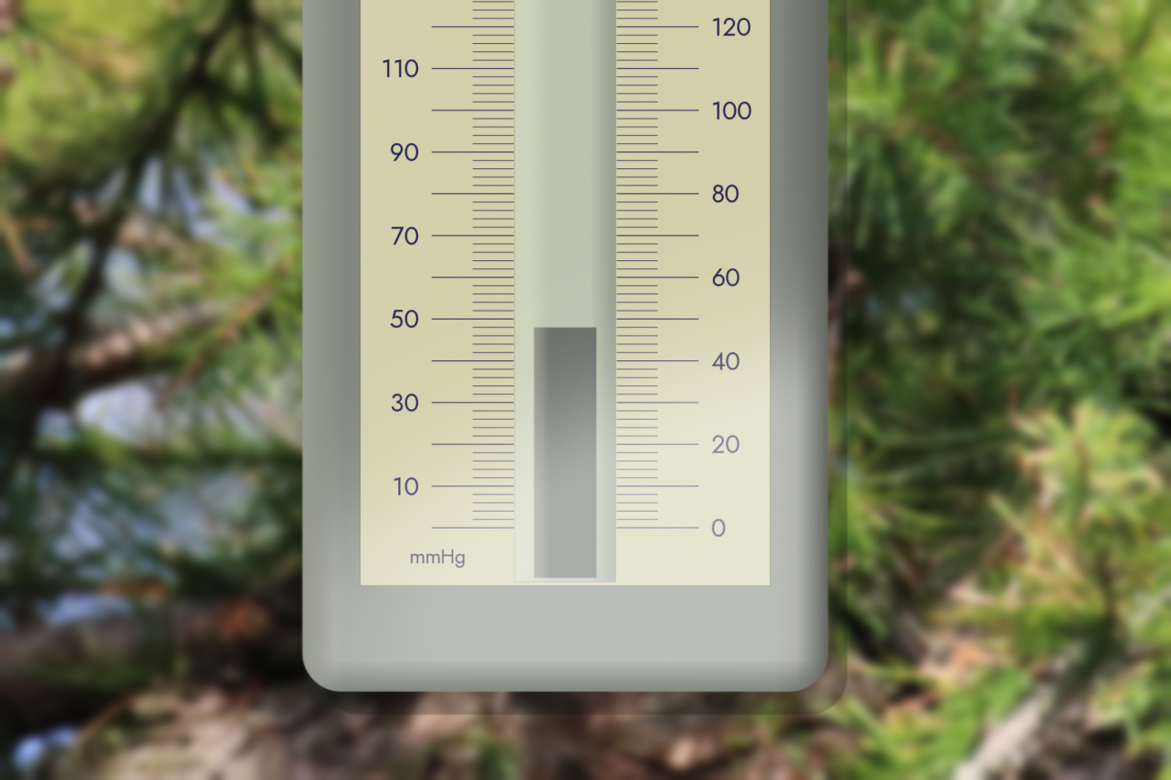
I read 48,mmHg
